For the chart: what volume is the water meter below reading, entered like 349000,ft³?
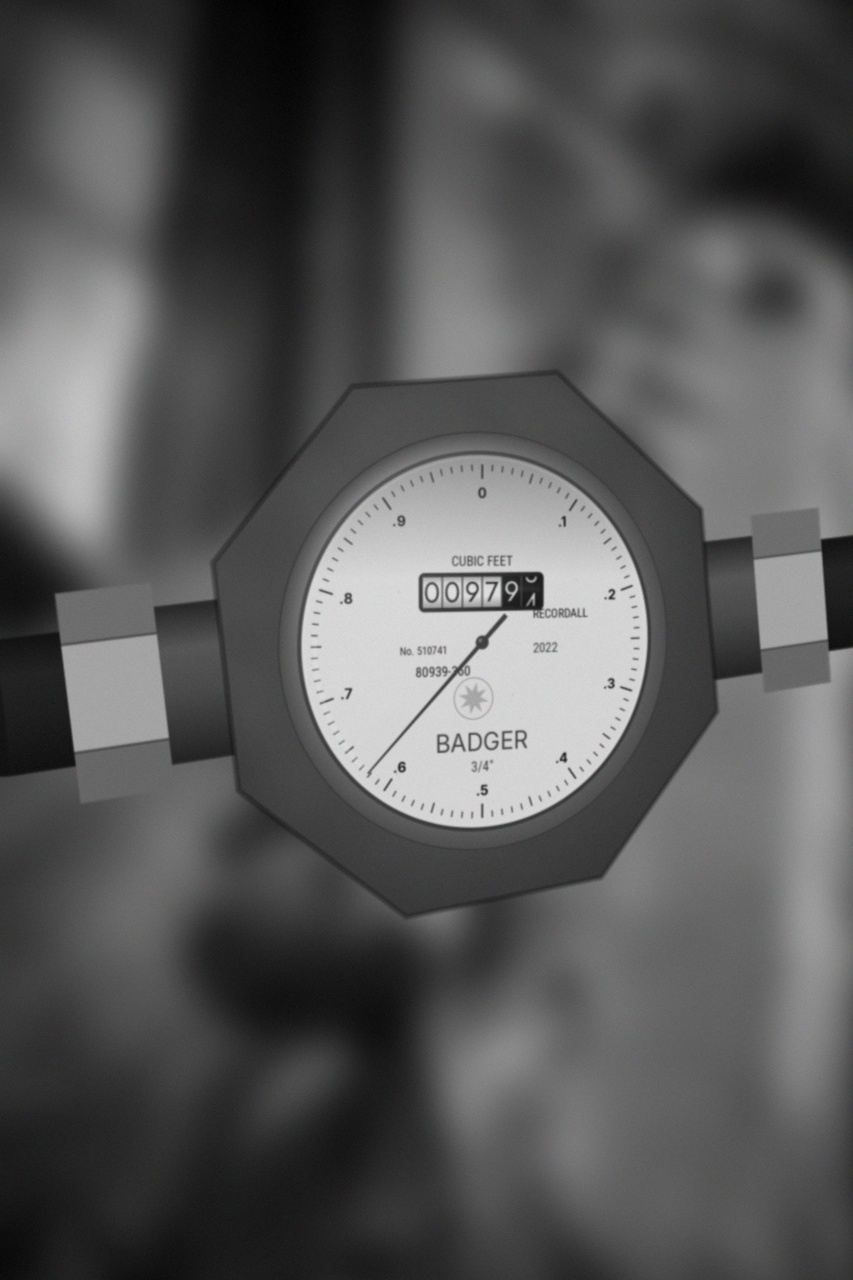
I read 9793.62,ft³
